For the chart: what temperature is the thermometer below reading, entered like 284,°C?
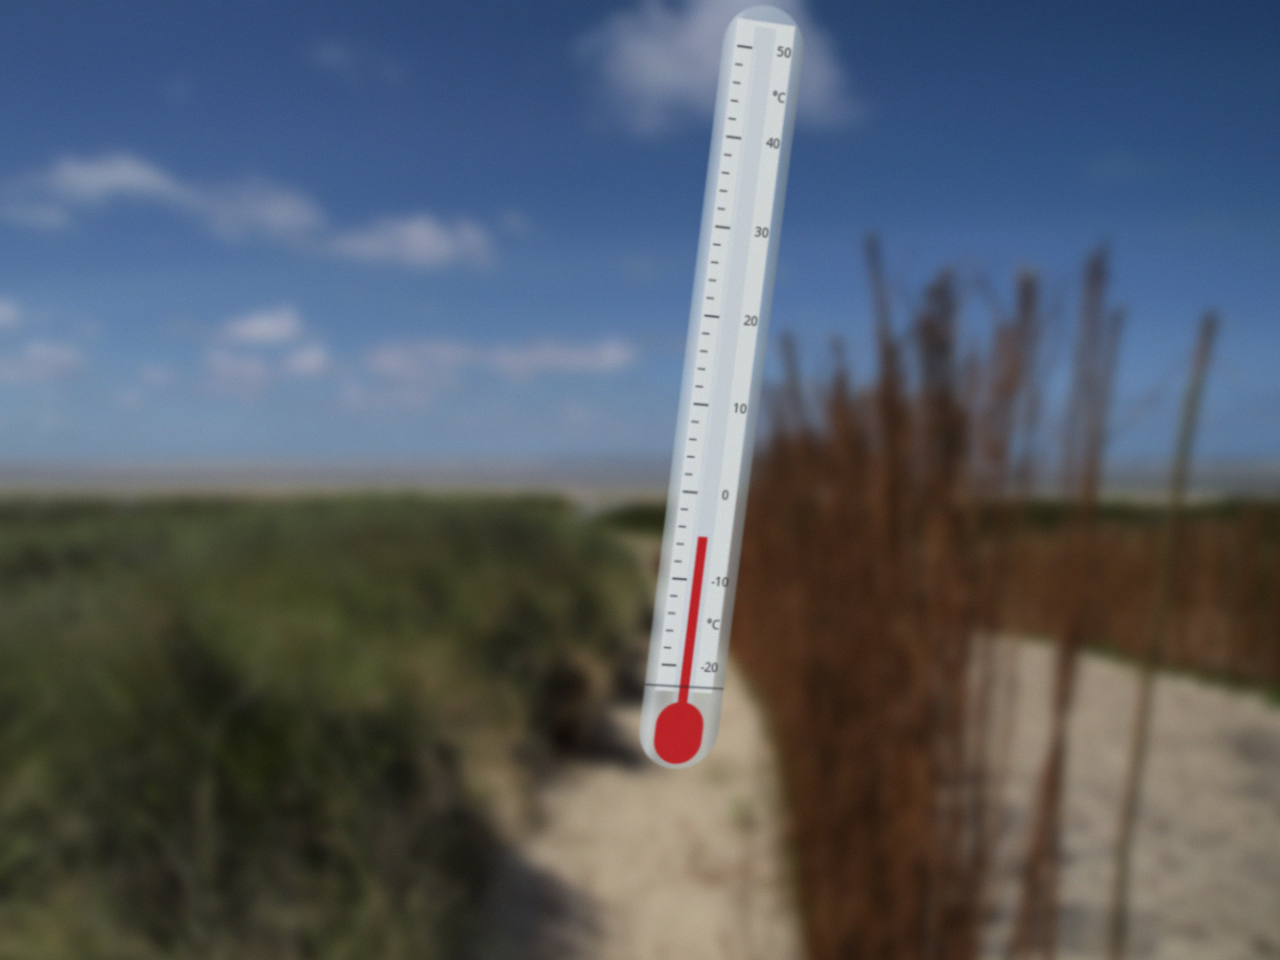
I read -5,°C
